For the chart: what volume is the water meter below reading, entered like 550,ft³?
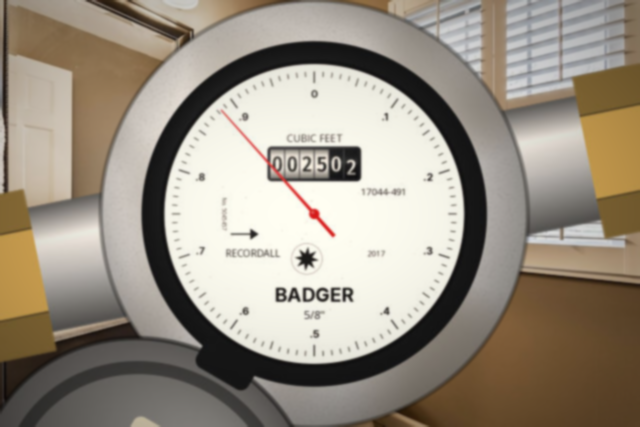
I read 2501.88,ft³
